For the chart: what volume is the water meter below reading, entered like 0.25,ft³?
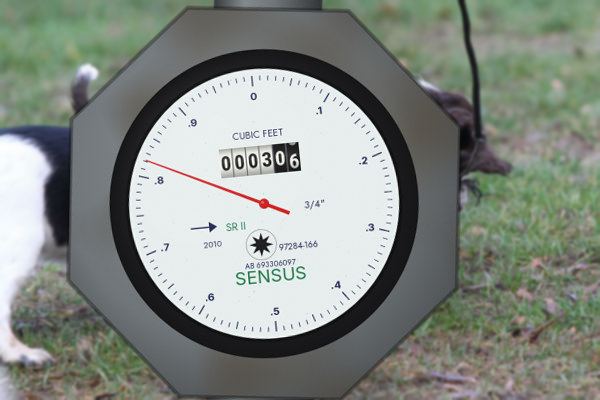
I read 305.82,ft³
